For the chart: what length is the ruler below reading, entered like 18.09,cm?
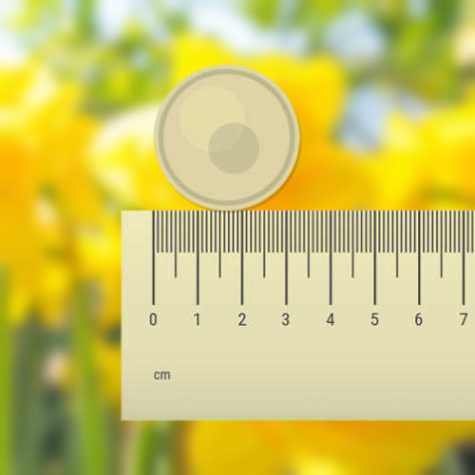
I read 3.3,cm
